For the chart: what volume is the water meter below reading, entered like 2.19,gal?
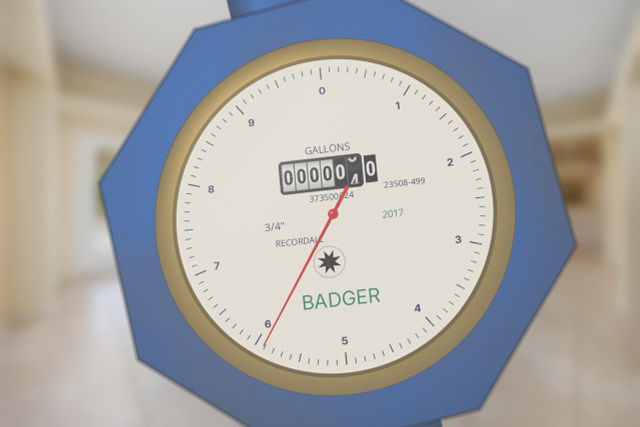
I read 35.9,gal
